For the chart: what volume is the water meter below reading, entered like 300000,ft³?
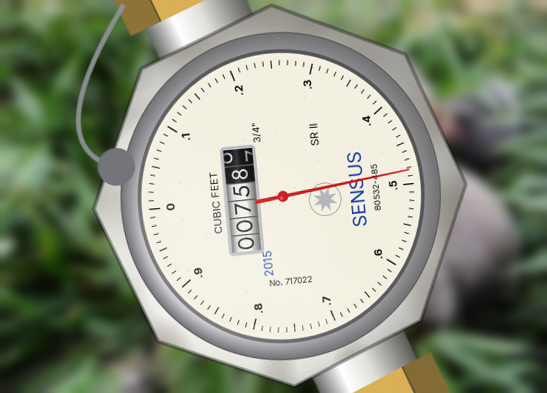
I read 7586.48,ft³
